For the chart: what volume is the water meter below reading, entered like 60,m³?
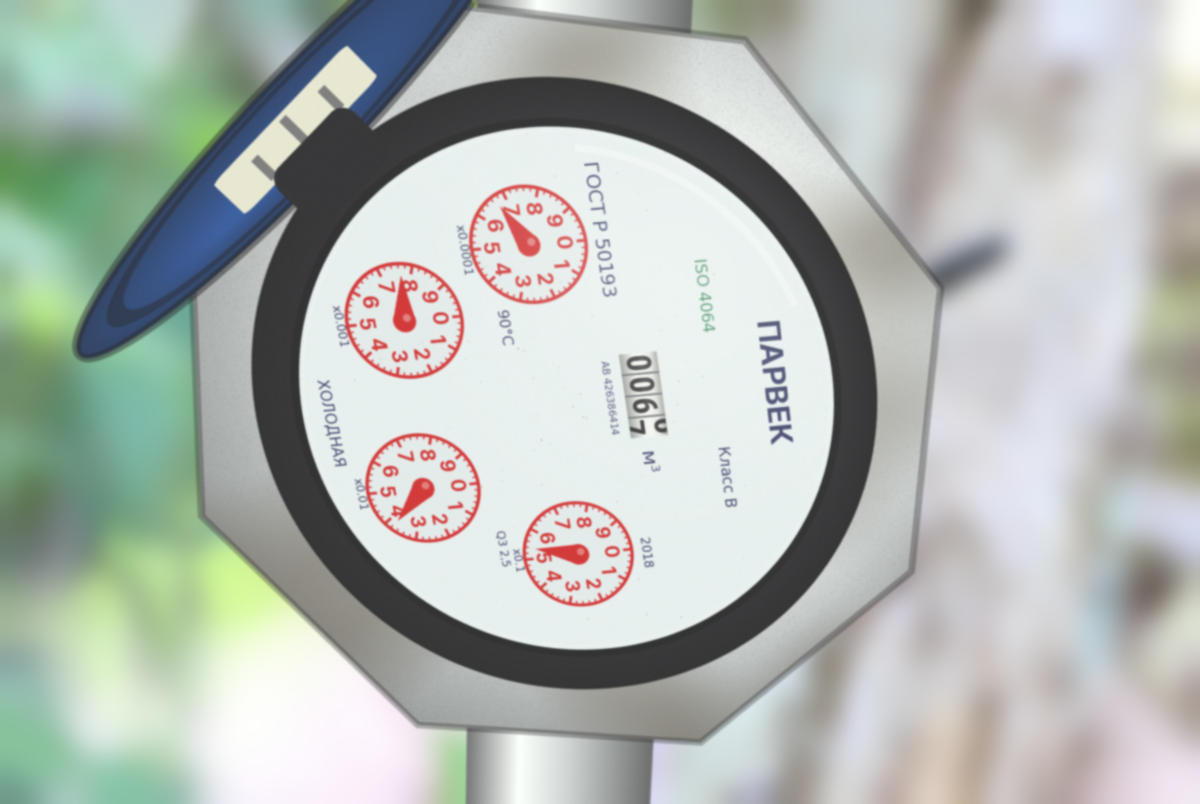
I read 66.5376,m³
